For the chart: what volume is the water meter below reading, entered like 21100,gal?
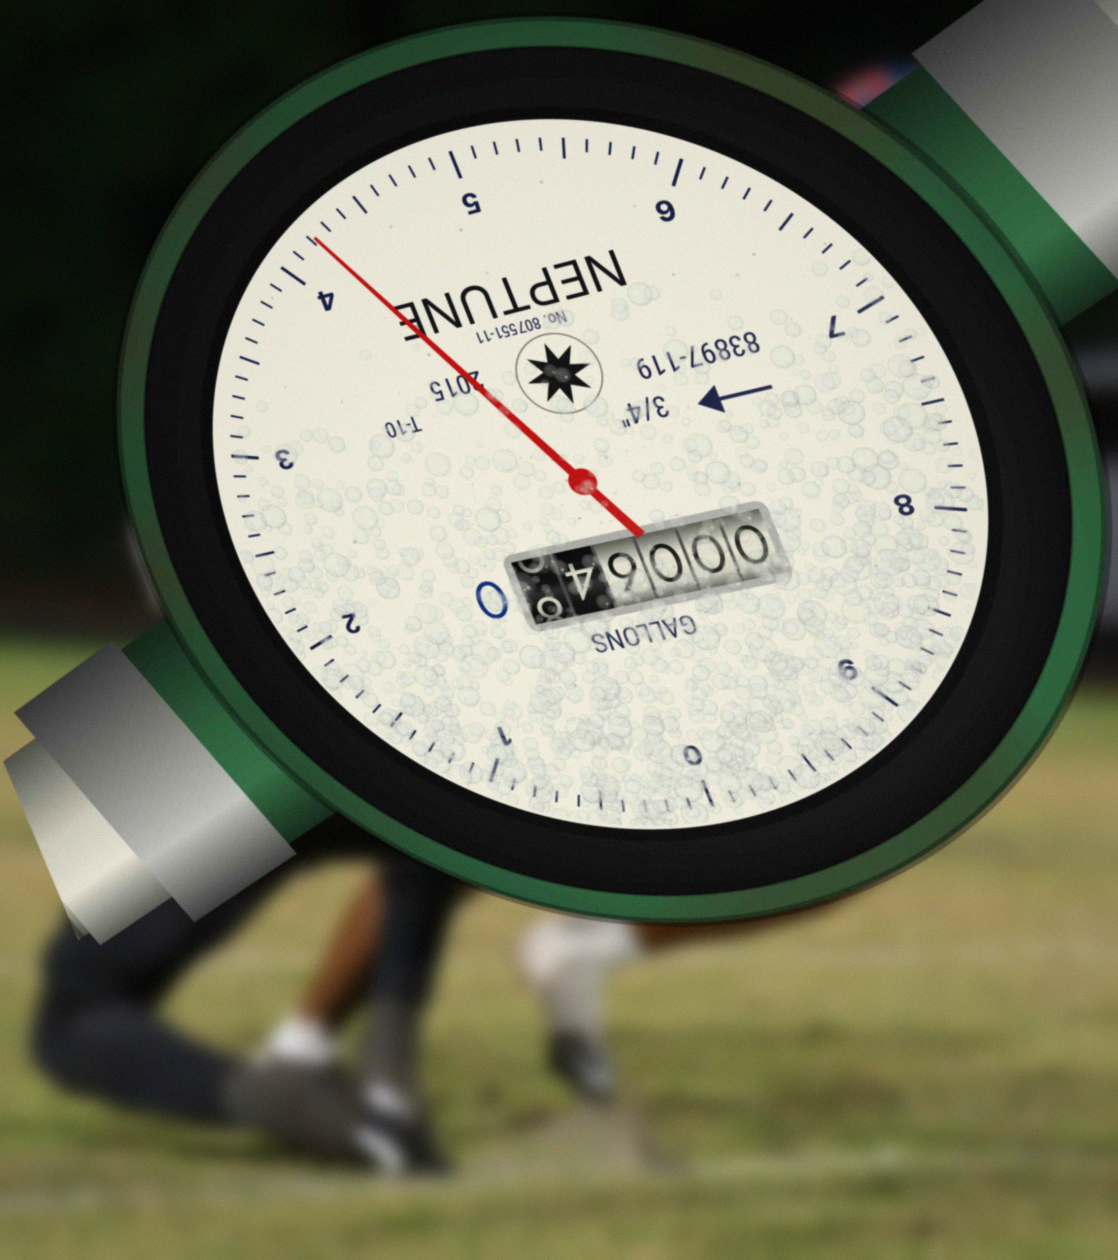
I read 6484.2,gal
